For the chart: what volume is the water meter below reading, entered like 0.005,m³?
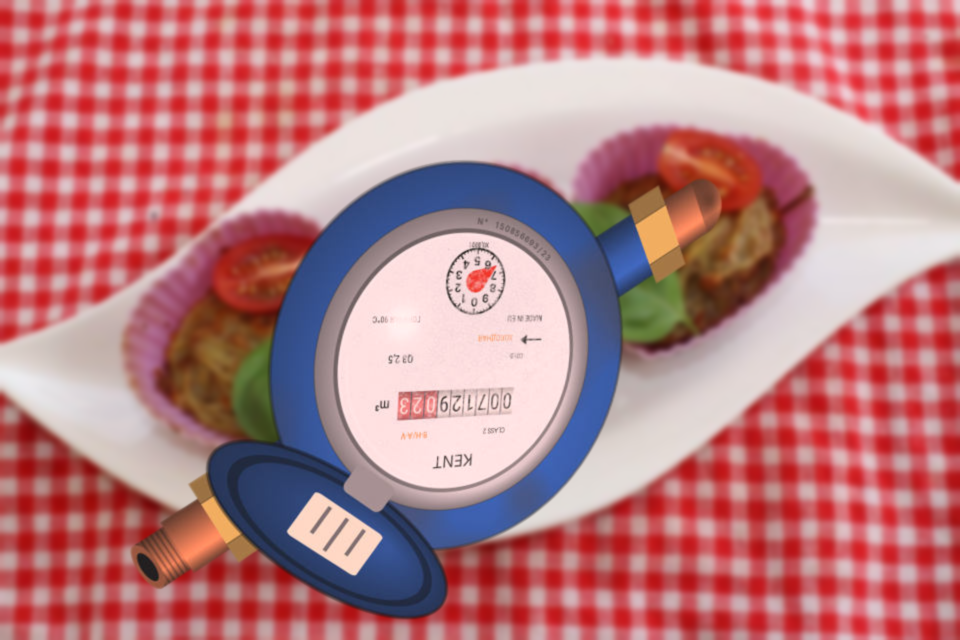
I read 7129.0236,m³
